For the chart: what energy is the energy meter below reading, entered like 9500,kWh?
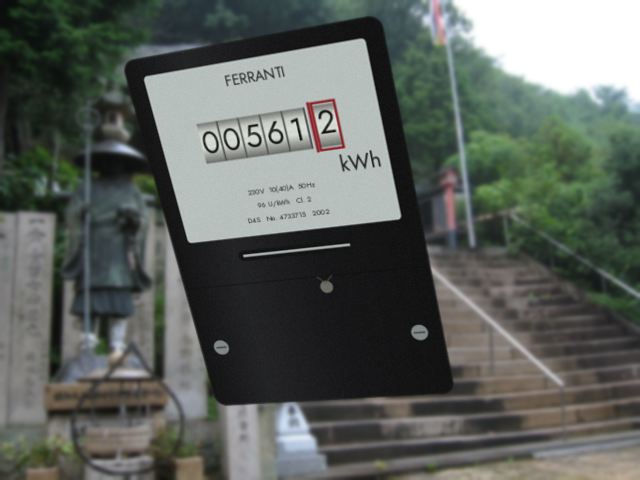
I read 561.2,kWh
